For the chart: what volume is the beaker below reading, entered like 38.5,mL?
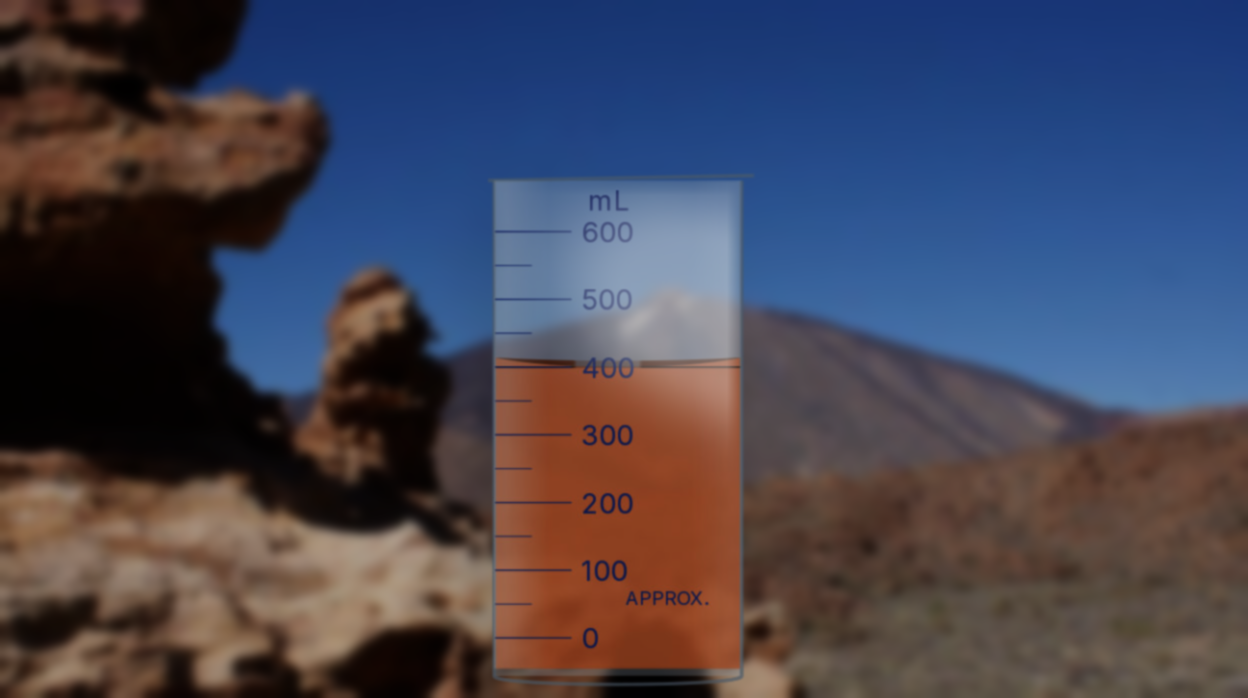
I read 400,mL
